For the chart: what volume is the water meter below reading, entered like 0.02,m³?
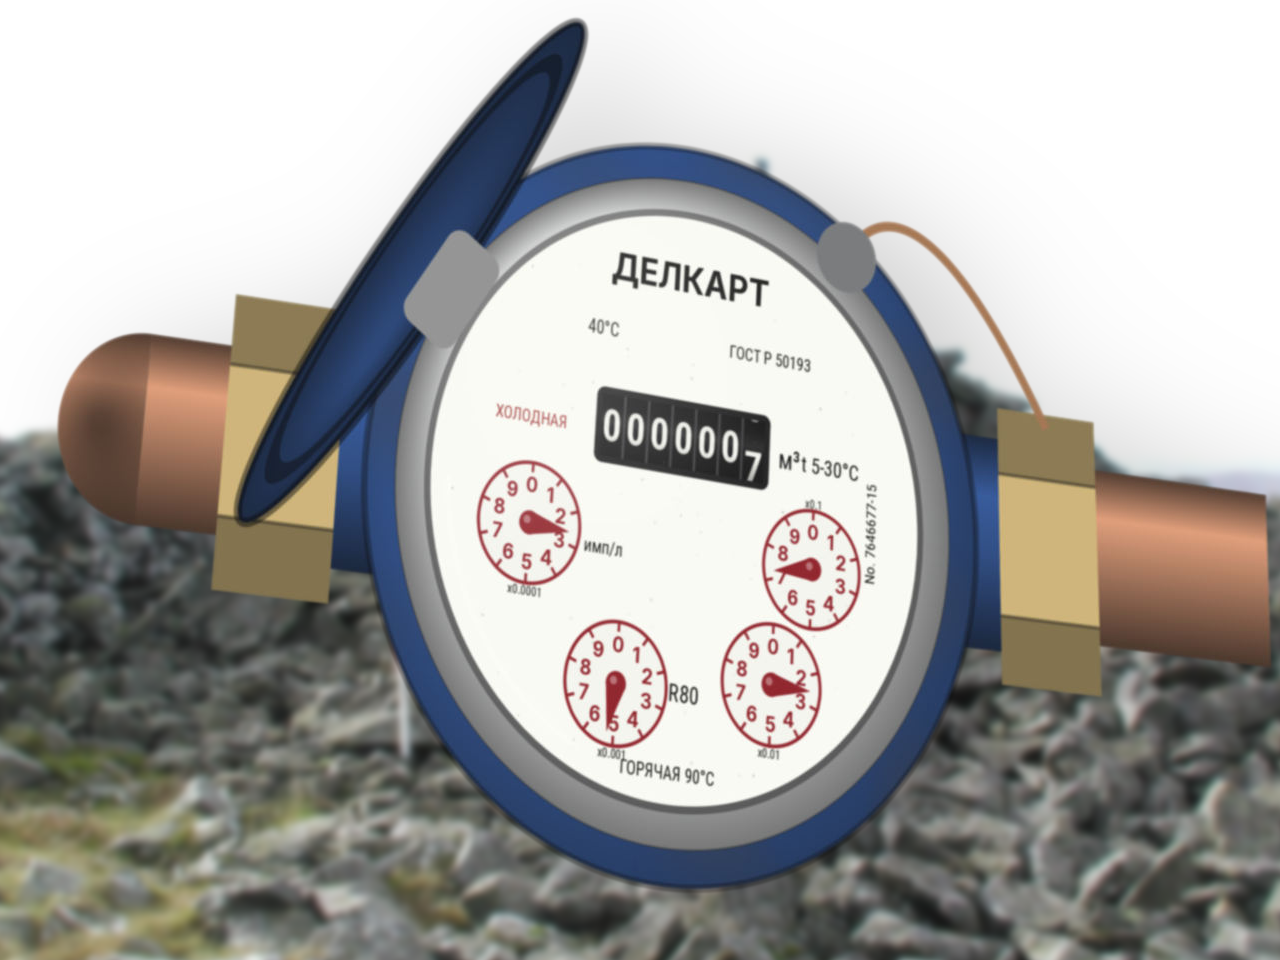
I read 6.7252,m³
